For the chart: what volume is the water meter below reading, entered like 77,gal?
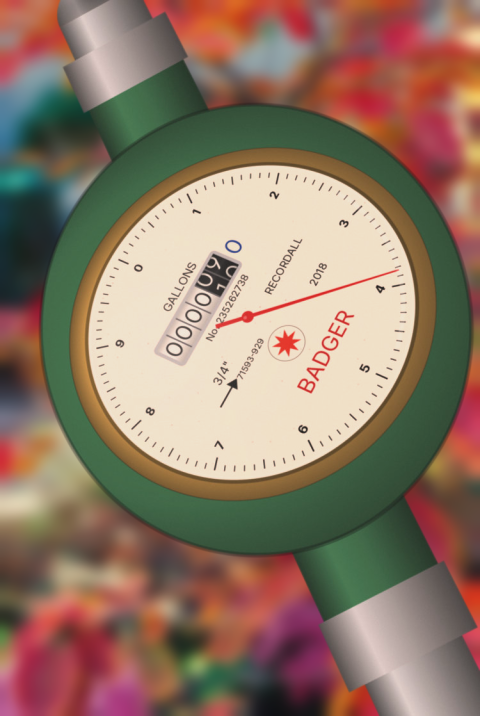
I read 93.8,gal
